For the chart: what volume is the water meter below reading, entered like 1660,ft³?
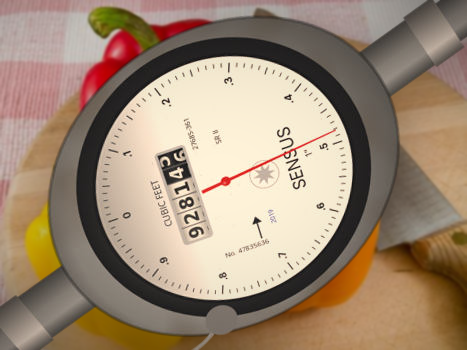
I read 928145.48,ft³
